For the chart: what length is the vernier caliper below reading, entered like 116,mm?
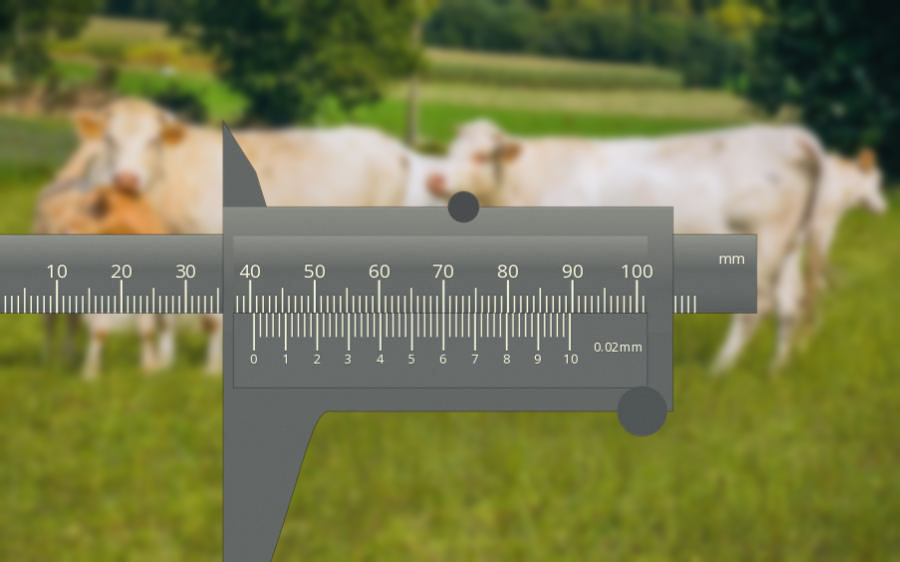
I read 40.6,mm
